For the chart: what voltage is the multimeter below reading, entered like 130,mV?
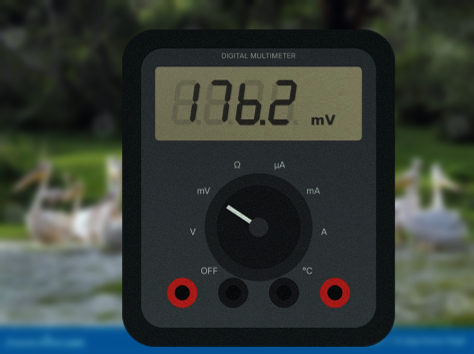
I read 176.2,mV
